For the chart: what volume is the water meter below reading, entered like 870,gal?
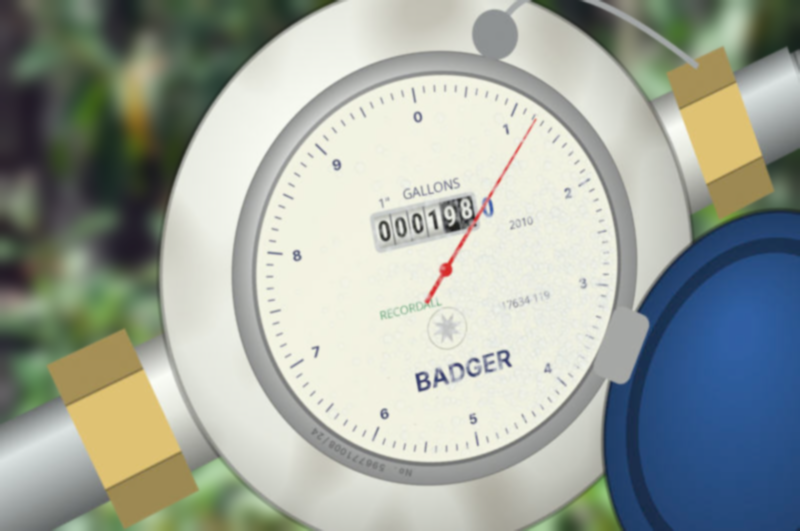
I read 1981.2,gal
